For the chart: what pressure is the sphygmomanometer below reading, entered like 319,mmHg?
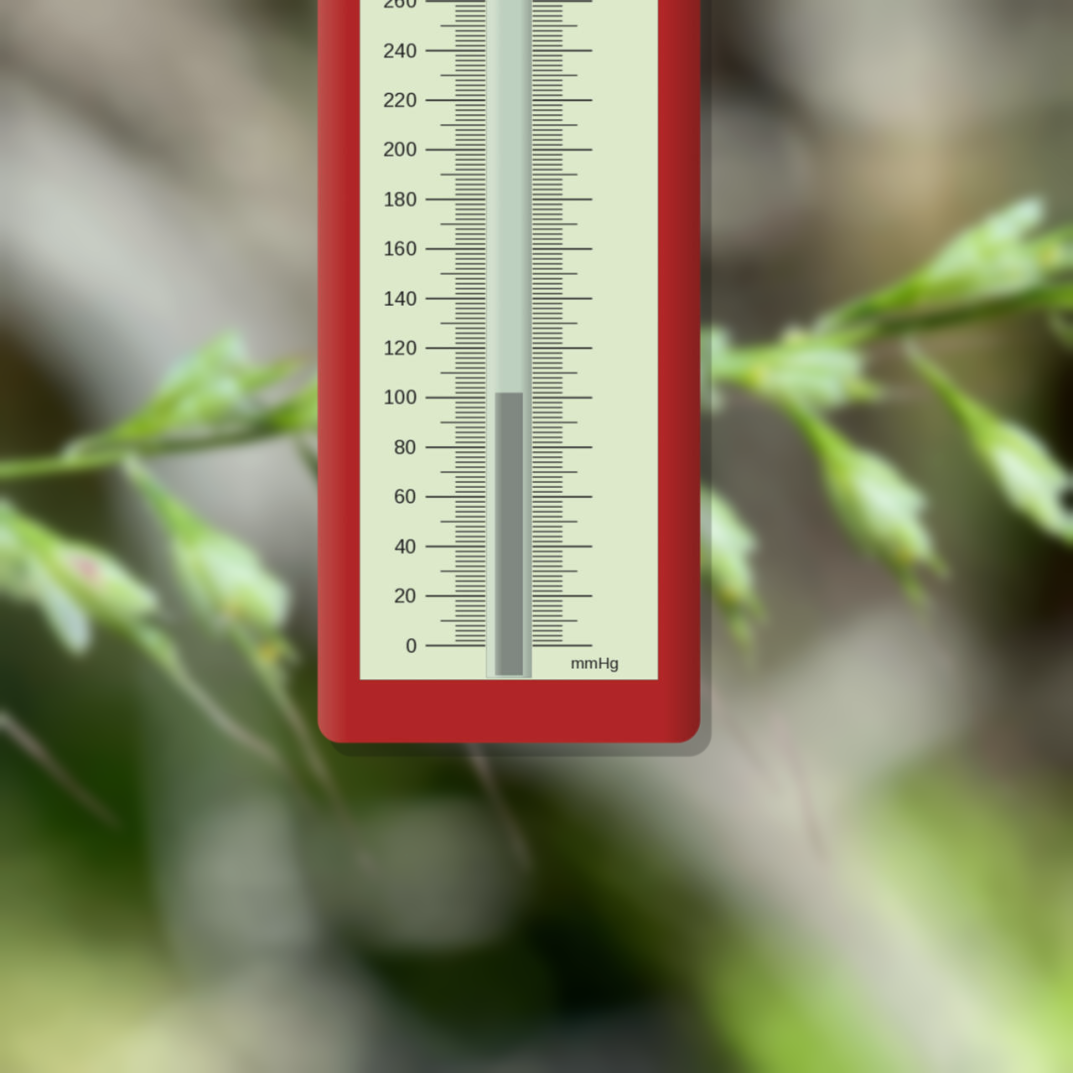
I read 102,mmHg
